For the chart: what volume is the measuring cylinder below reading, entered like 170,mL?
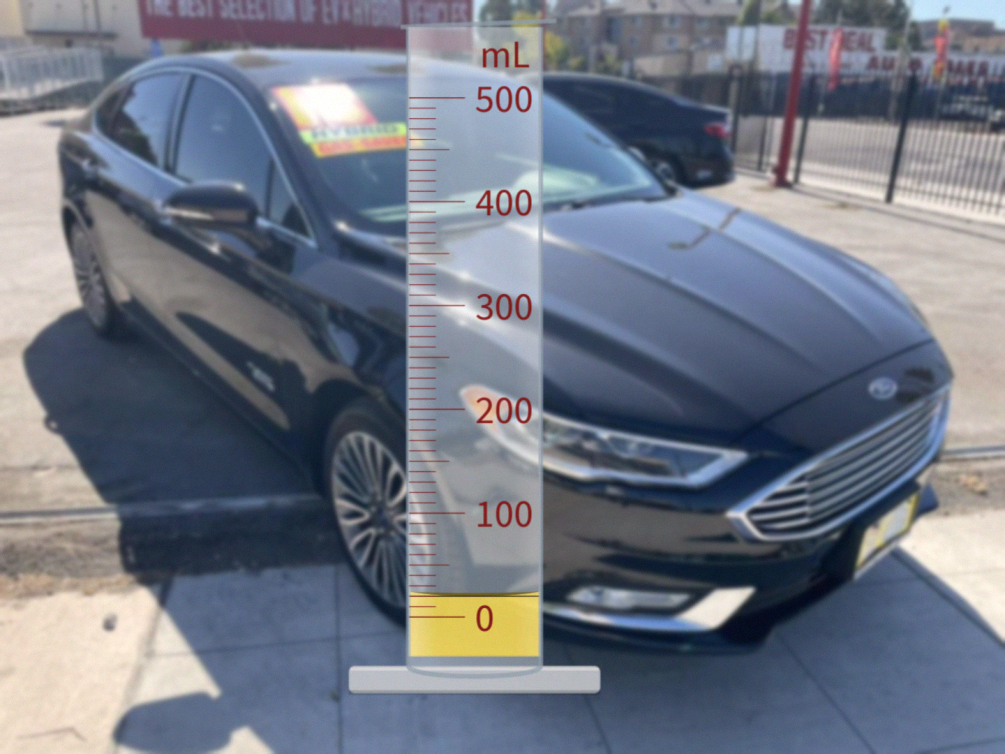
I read 20,mL
